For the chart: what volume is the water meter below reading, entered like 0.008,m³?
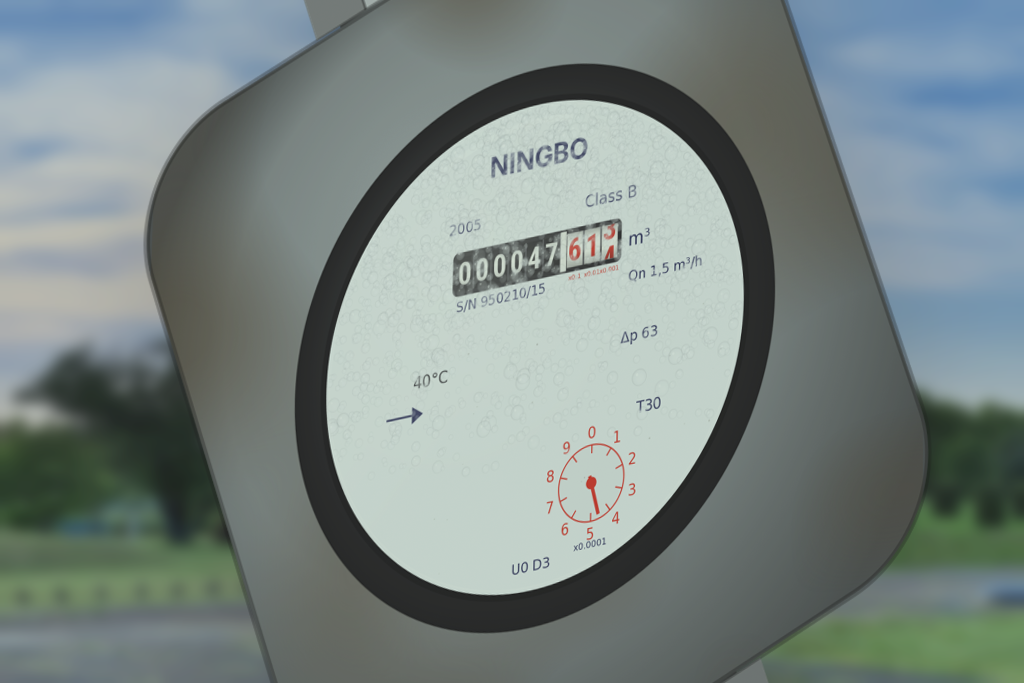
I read 47.6134,m³
